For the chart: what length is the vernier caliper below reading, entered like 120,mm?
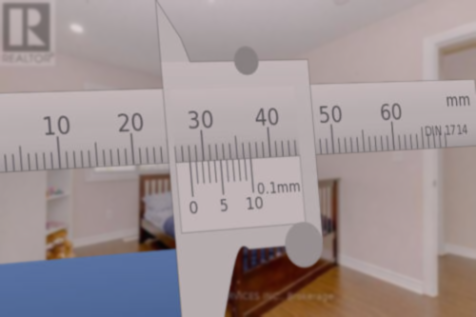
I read 28.0,mm
